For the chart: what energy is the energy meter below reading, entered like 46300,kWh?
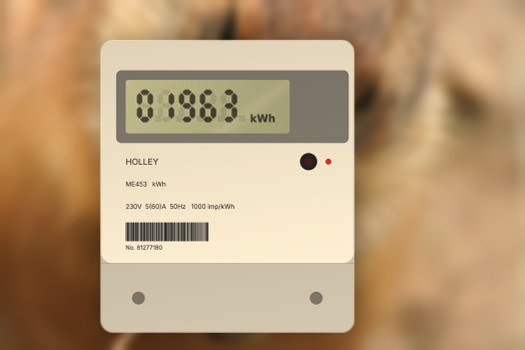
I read 1963,kWh
